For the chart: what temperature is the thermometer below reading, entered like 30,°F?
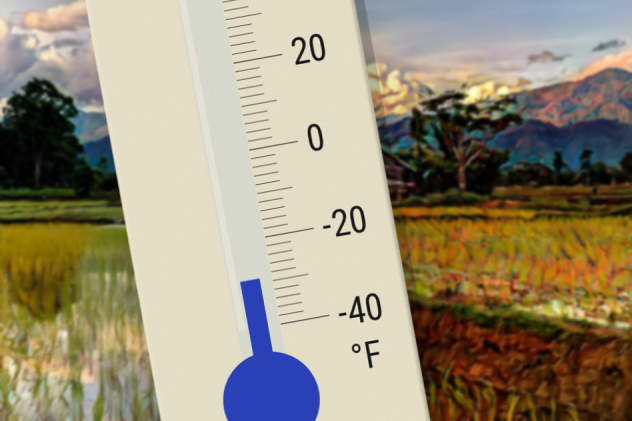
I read -29,°F
